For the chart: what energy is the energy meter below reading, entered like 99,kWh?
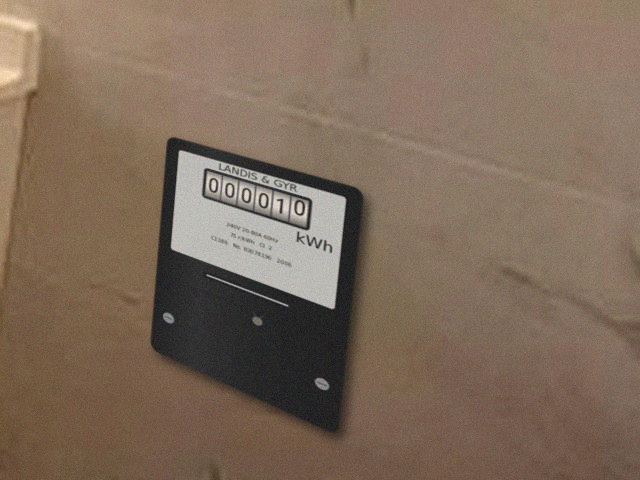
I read 10,kWh
